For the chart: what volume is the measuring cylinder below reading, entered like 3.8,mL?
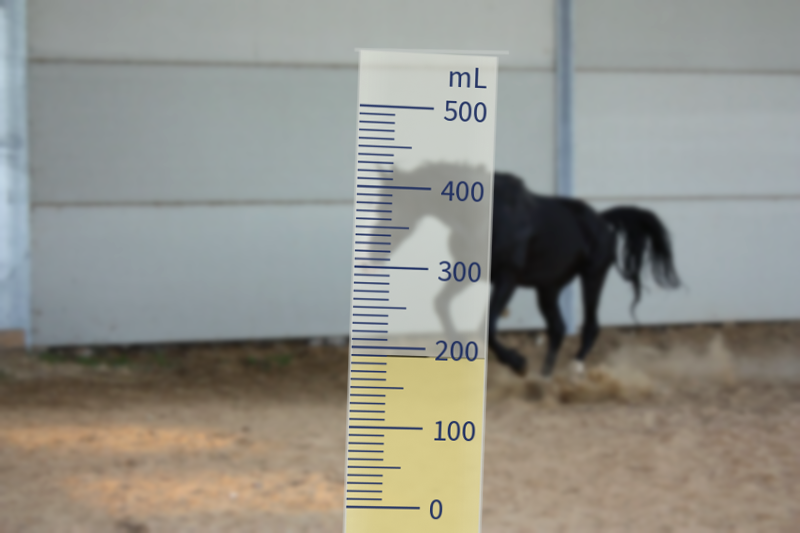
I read 190,mL
